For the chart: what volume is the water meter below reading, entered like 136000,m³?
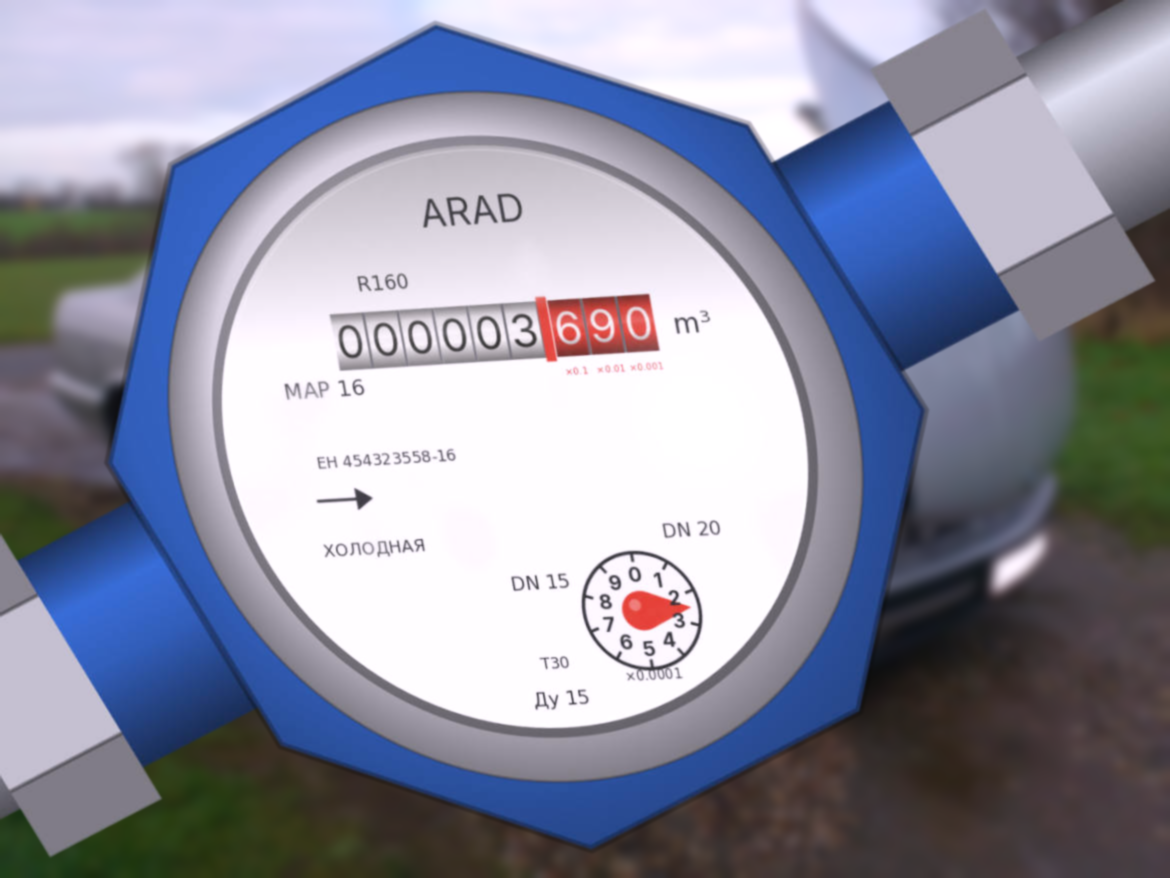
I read 3.6902,m³
